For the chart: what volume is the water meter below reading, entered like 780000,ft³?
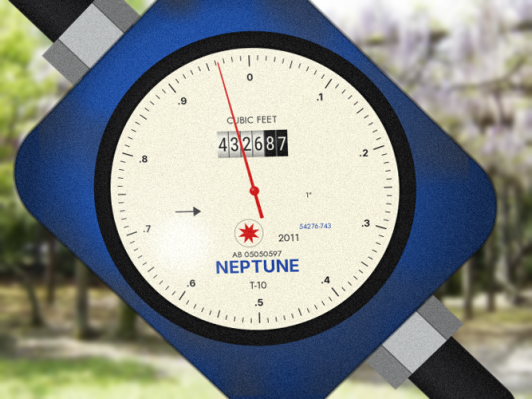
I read 432686.96,ft³
